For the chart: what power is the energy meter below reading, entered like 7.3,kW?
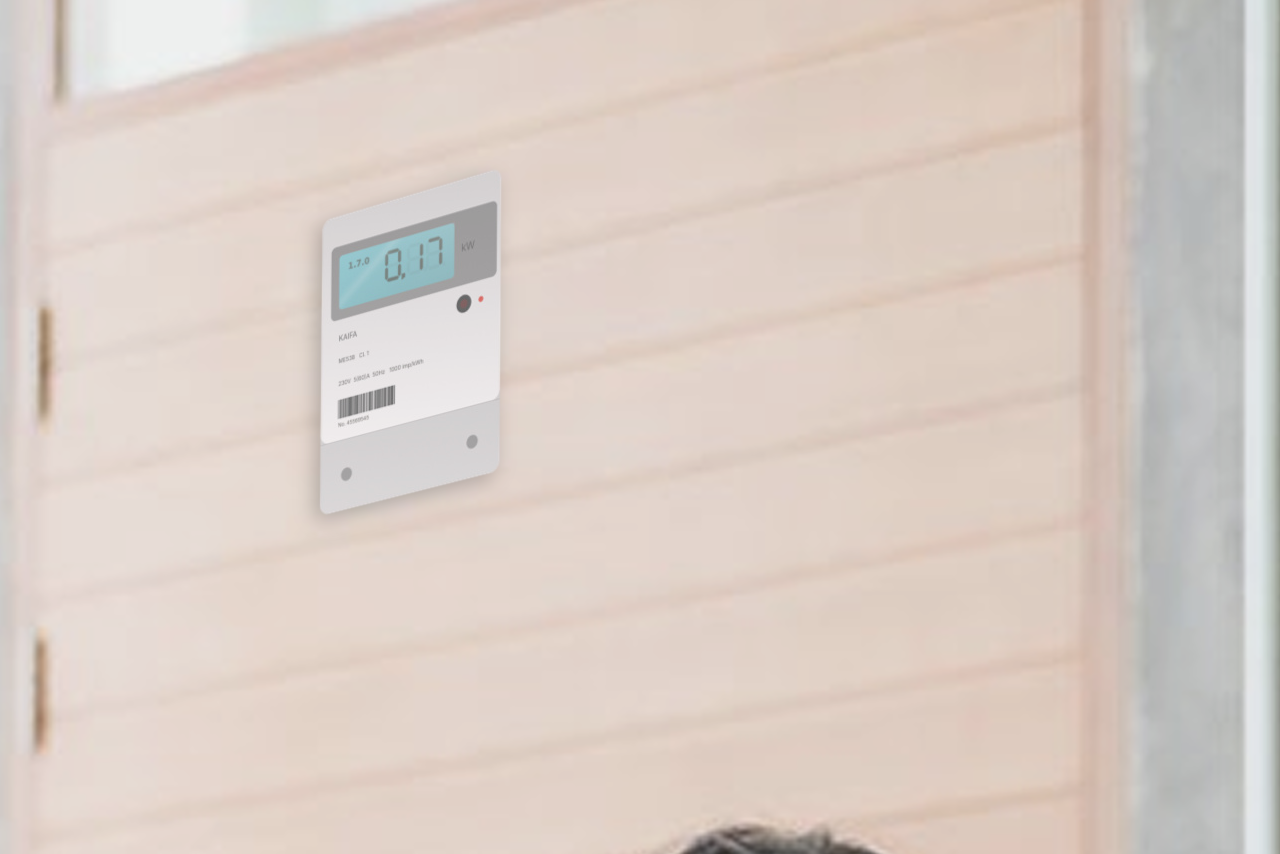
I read 0.17,kW
